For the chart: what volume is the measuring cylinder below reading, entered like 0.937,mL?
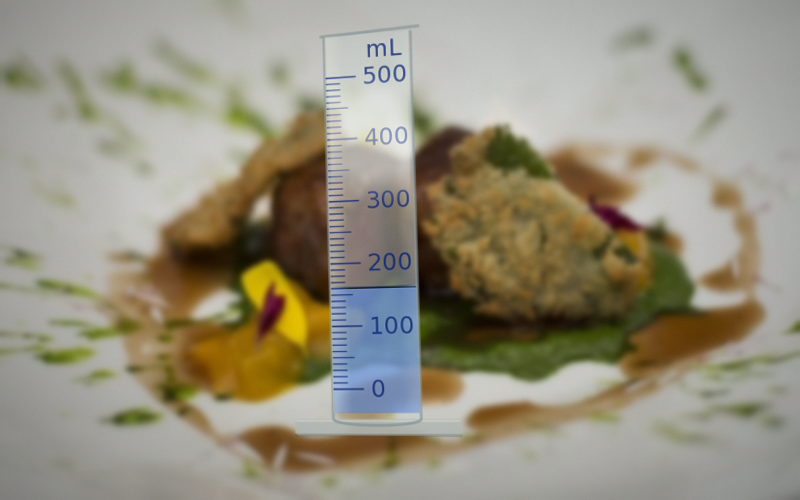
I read 160,mL
